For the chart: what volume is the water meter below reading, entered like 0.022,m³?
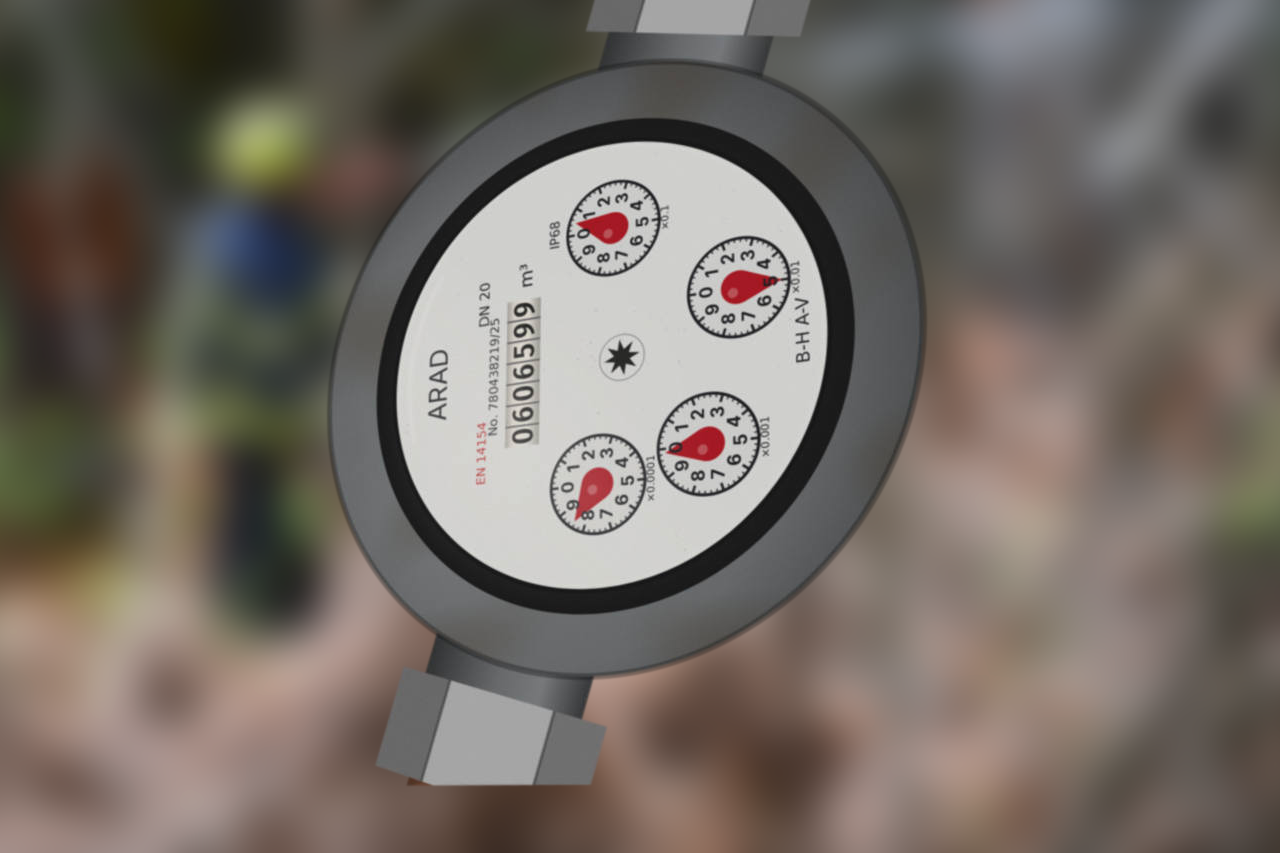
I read 606599.0498,m³
